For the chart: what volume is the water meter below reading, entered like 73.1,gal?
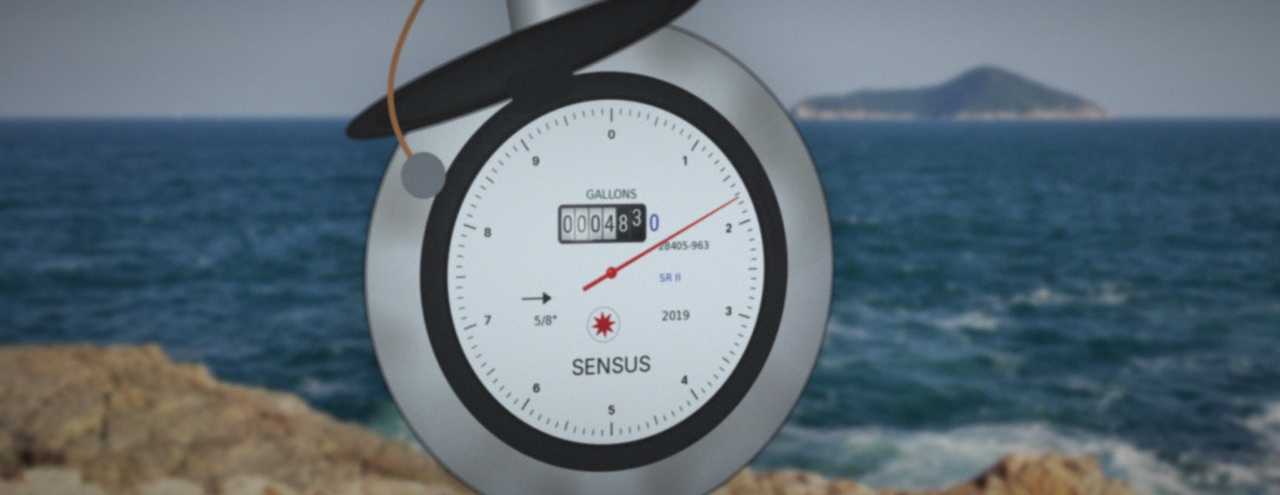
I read 4831.7,gal
